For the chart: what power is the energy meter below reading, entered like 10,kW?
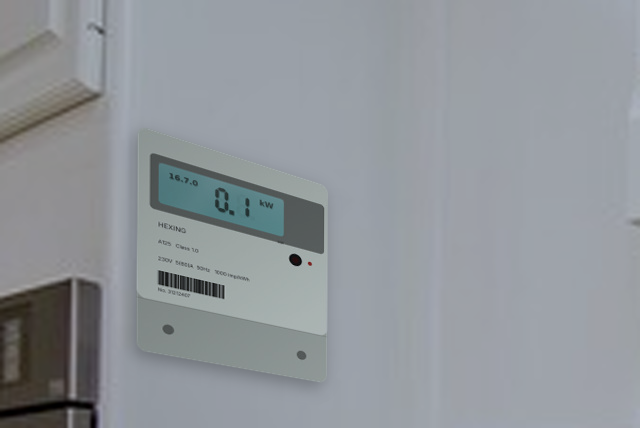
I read 0.1,kW
